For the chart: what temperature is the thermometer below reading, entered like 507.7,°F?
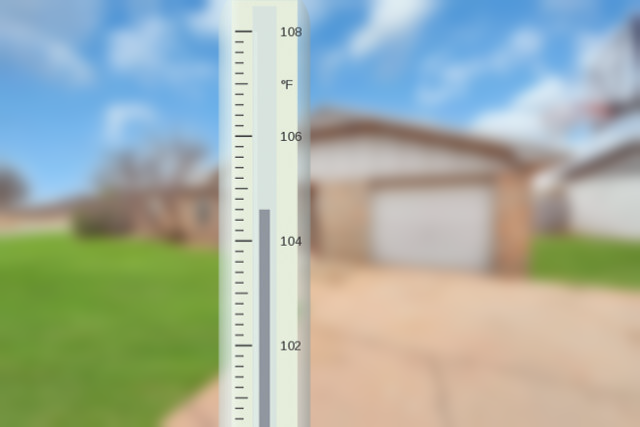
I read 104.6,°F
